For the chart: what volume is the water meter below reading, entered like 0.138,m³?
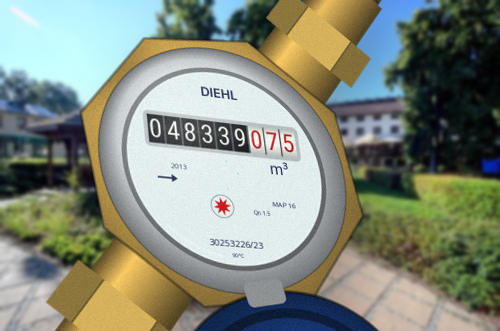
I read 48339.075,m³
